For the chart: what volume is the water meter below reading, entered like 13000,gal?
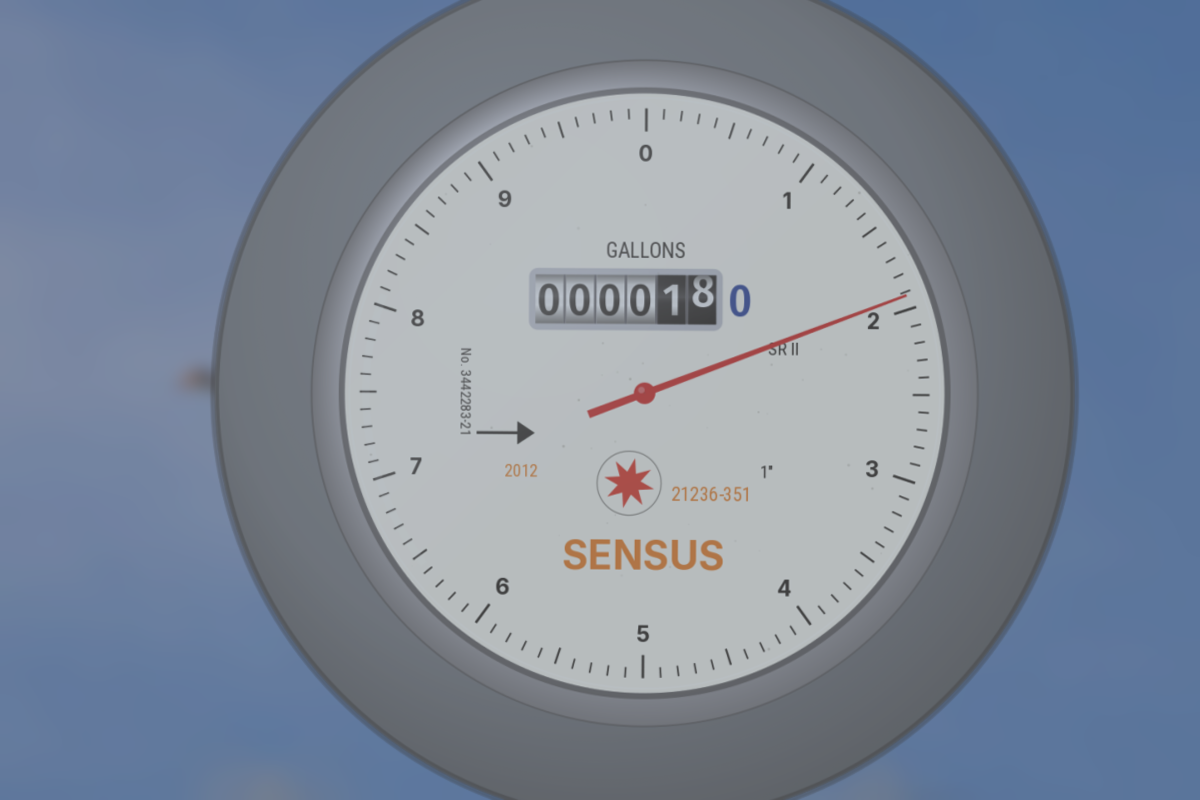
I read 181.9,gal
